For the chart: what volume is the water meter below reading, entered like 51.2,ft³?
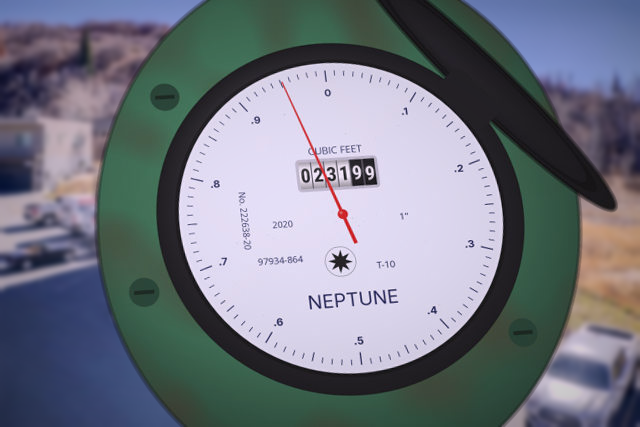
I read 23198.95,ft³
